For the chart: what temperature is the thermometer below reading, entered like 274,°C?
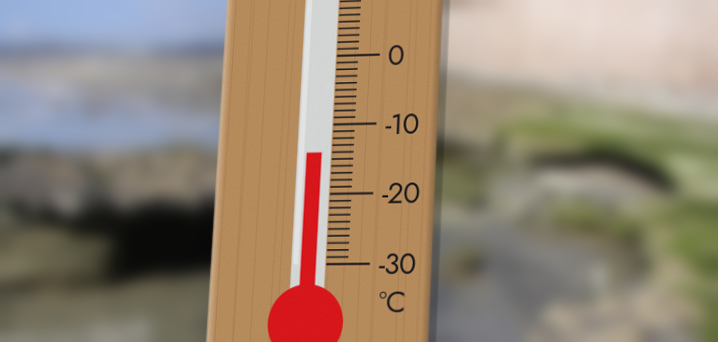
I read -14,°C
